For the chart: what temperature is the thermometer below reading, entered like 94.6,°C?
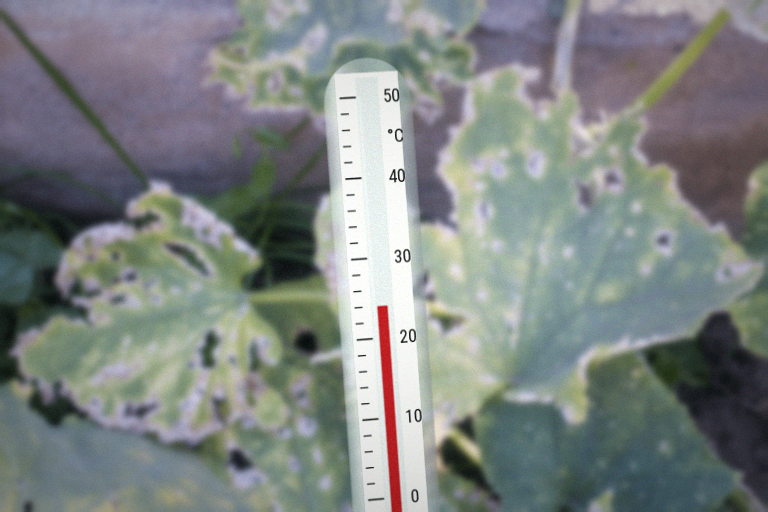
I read 24,°C
